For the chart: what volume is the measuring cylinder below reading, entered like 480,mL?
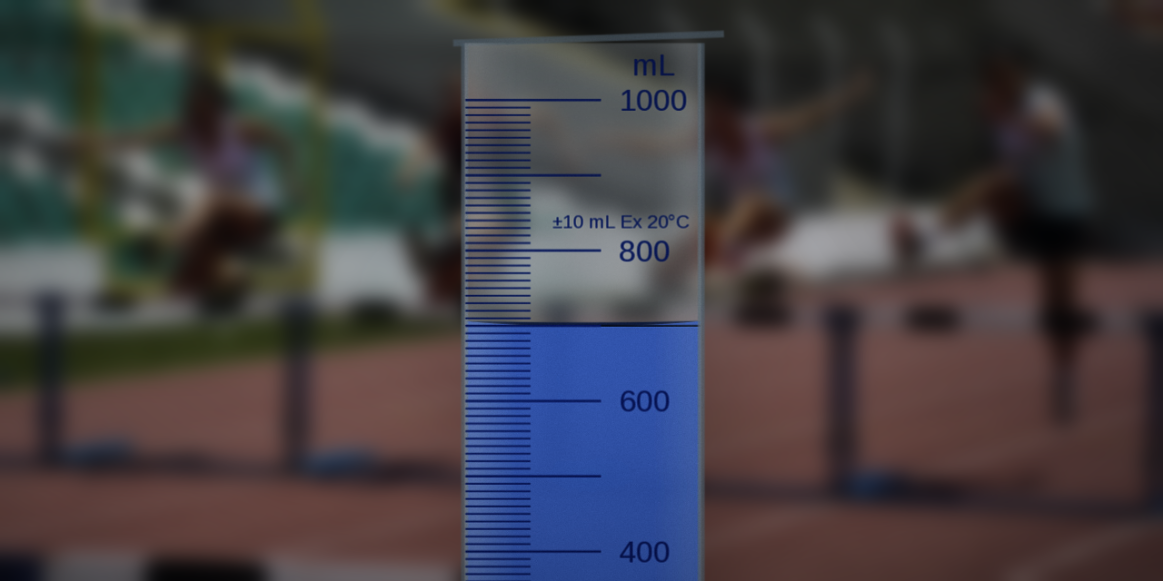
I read 700,mL
